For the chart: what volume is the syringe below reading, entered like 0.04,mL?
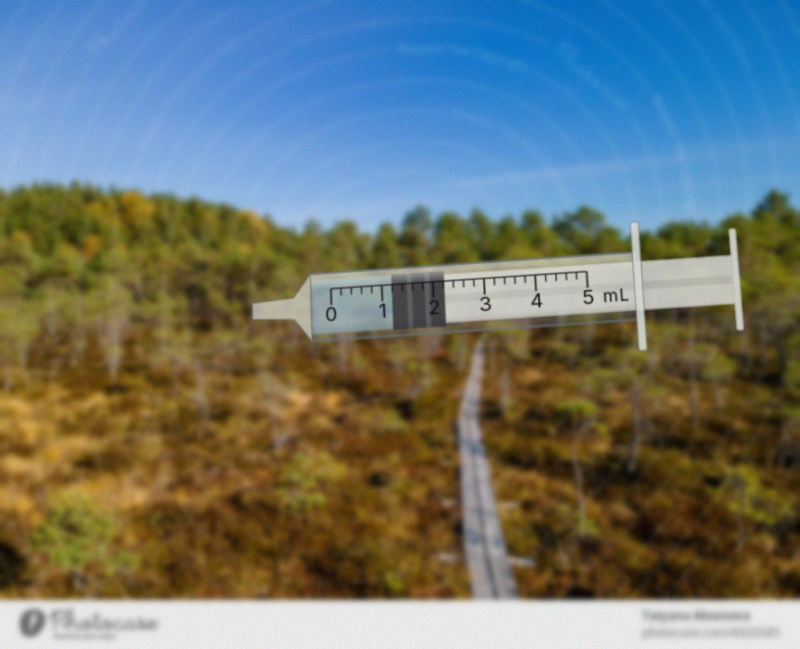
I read 1.2,mL
